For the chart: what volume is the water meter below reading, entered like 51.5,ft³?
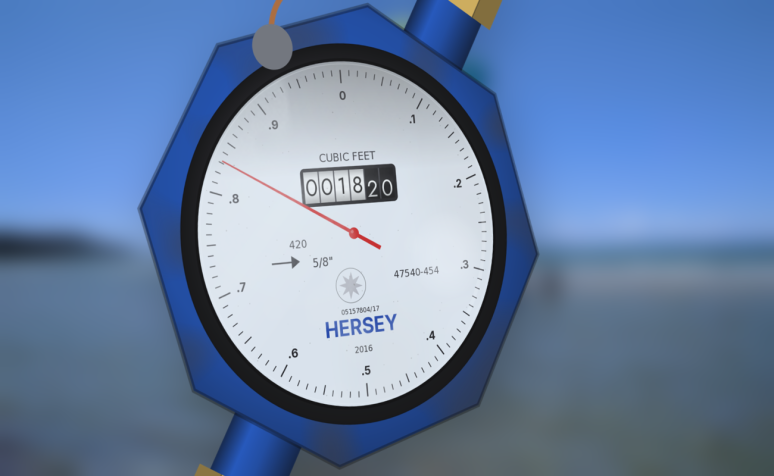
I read 1819.83,ft³
